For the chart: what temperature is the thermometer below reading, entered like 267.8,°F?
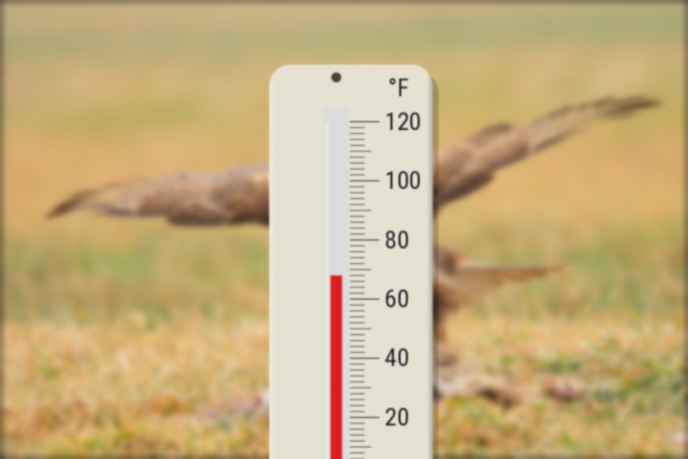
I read 68,°F
